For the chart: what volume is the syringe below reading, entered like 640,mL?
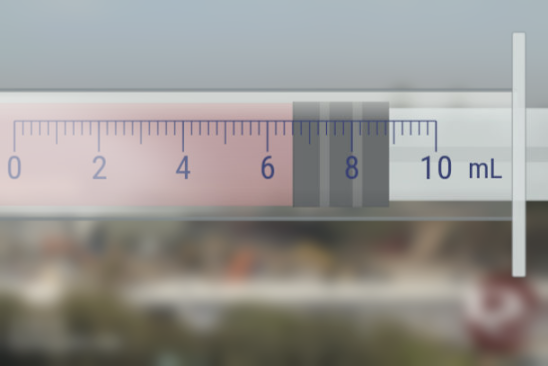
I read 6.6,mL
